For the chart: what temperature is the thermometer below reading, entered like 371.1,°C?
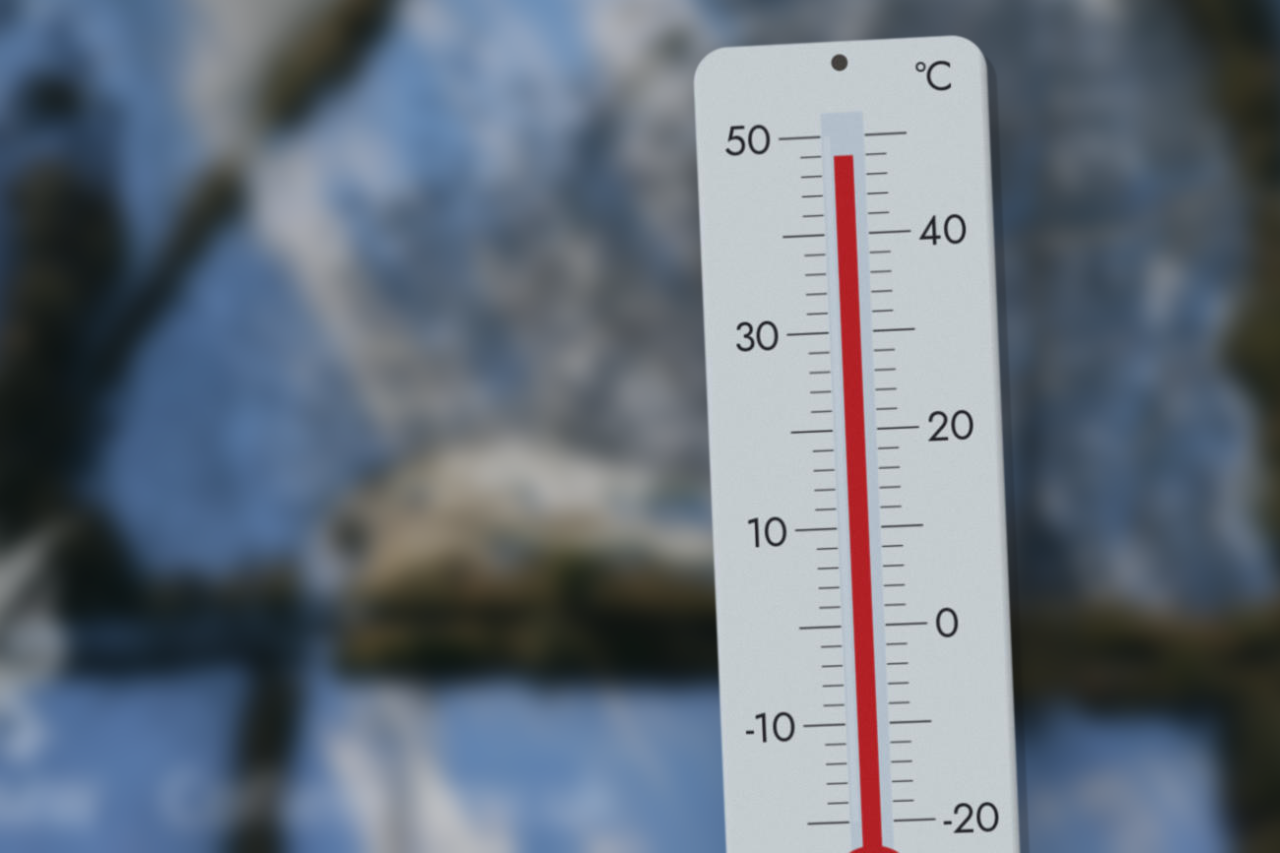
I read 48,°C
